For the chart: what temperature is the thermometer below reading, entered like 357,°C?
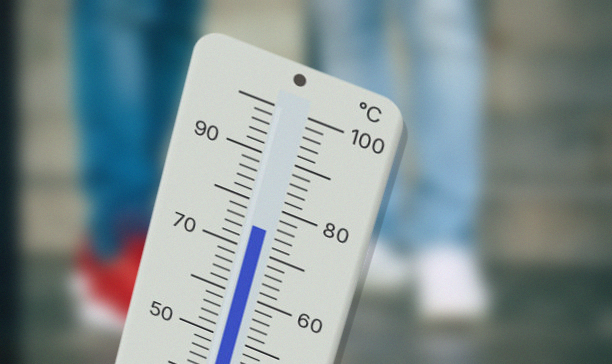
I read 75,°C
